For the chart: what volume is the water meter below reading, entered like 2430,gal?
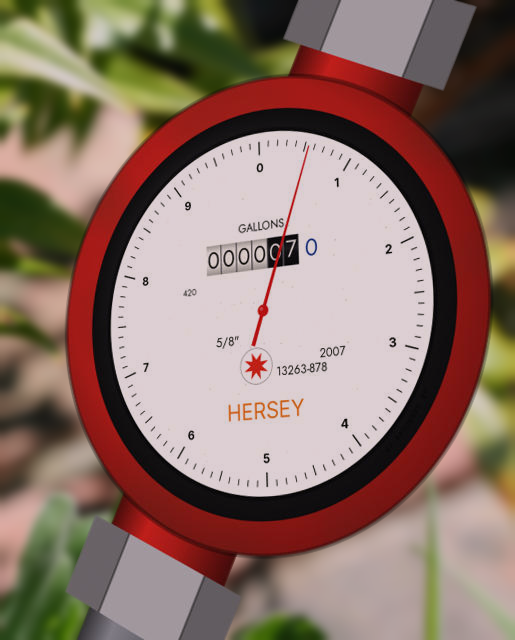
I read 70.5,gal
